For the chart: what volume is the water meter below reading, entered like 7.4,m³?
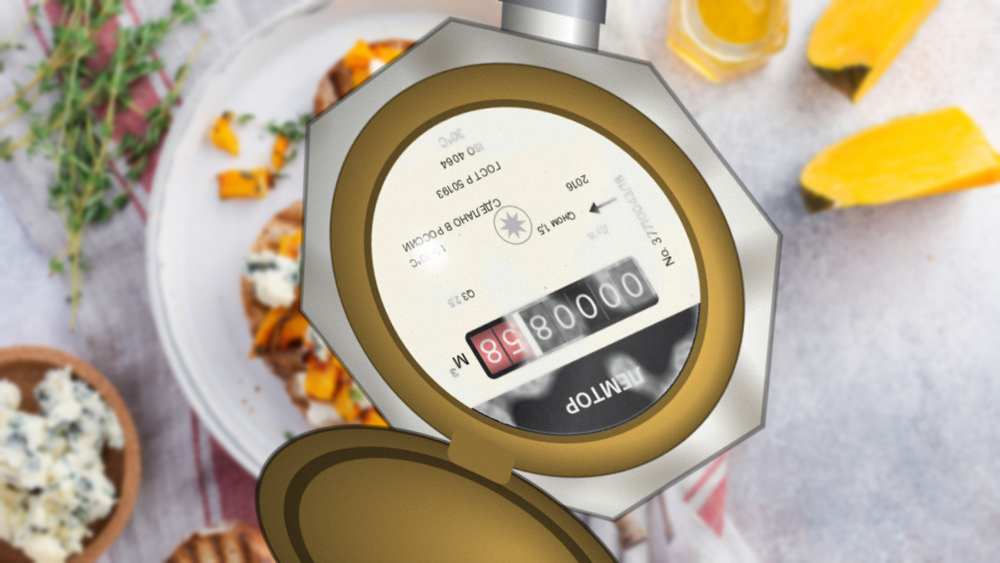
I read 8.58,m³
